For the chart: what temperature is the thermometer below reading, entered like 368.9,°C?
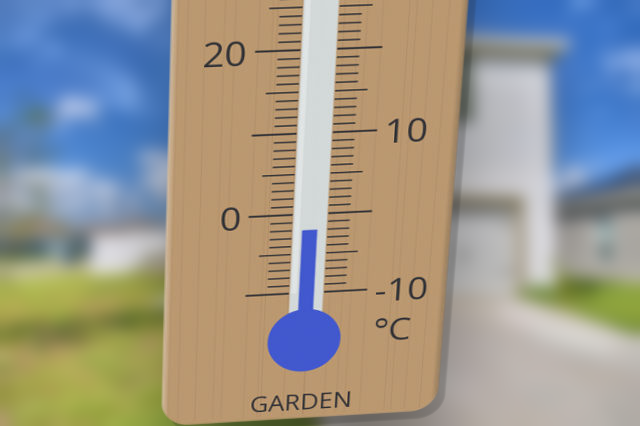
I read -2,°C
